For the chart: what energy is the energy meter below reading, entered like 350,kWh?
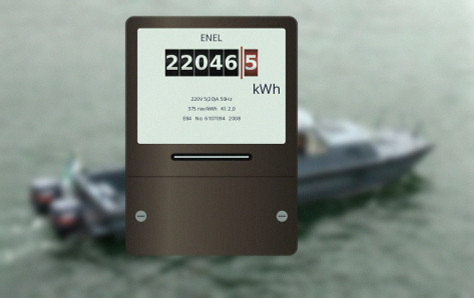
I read 22046.5,kWh
